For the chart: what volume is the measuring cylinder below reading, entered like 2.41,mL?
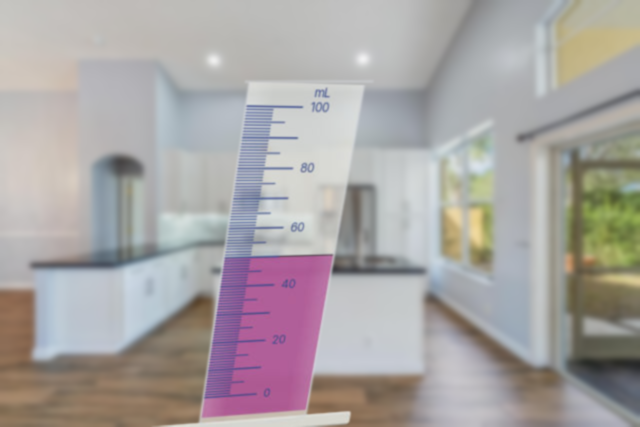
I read 50,mL
